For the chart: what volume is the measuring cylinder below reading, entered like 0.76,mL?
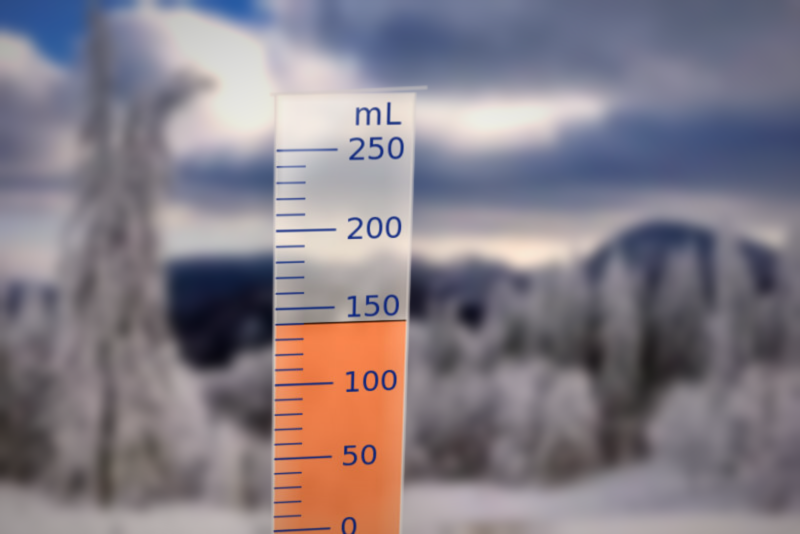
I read 140,mL
